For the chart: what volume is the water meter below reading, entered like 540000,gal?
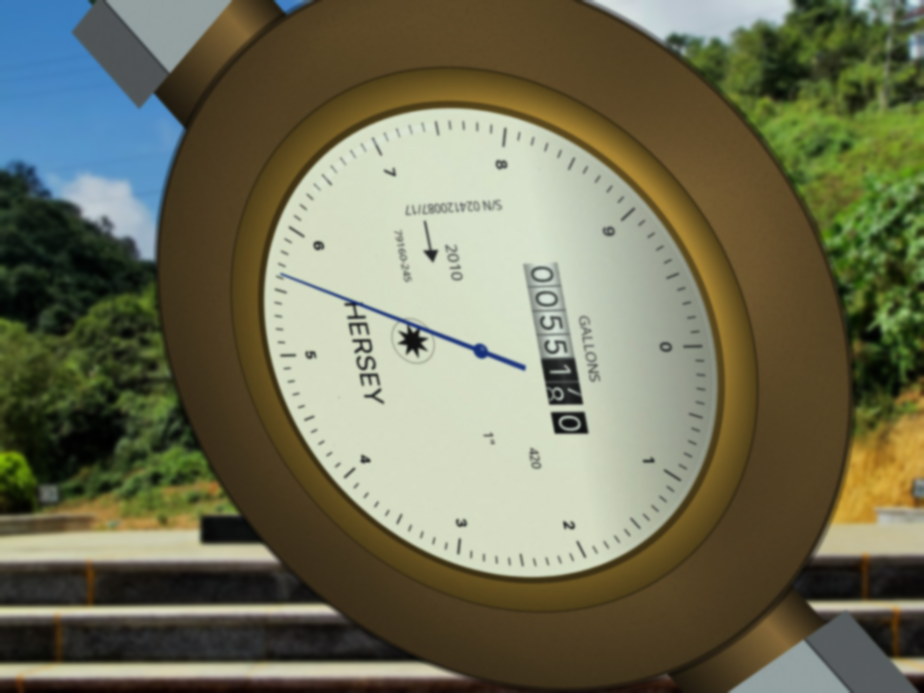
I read 55175.6,gal
